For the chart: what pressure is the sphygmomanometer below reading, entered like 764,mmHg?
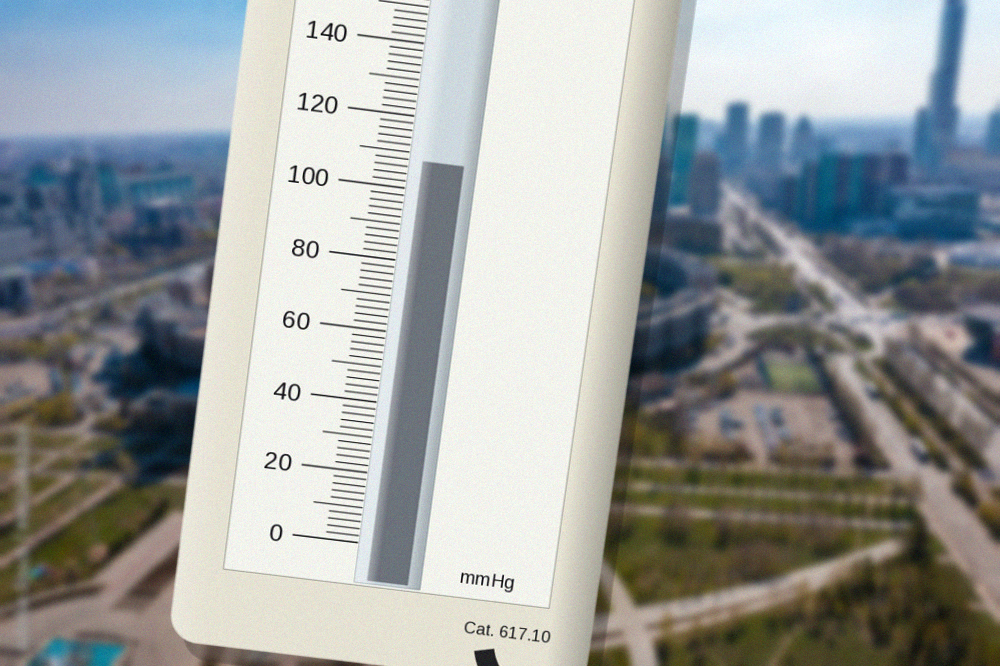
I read 108,mmHg
